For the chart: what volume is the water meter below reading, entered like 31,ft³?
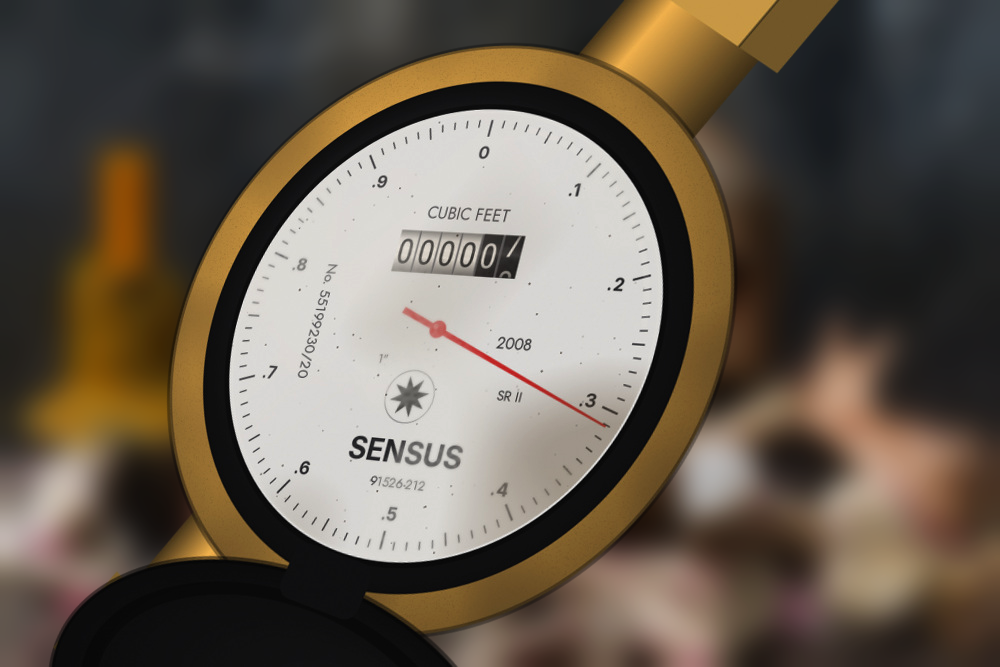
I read 7.31,ft³
